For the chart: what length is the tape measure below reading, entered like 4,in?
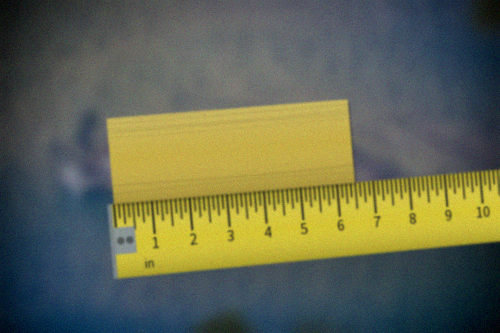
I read 6.5,in
